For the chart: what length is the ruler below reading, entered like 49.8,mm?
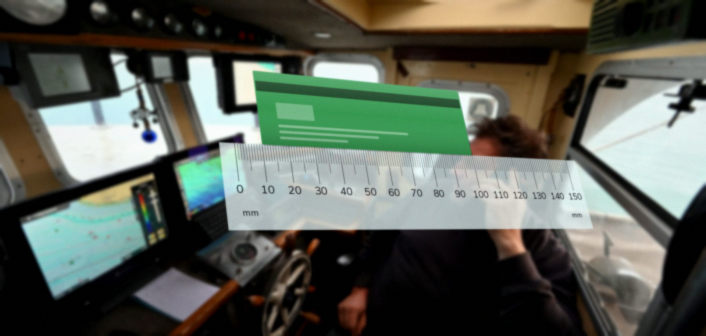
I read 90,mm
